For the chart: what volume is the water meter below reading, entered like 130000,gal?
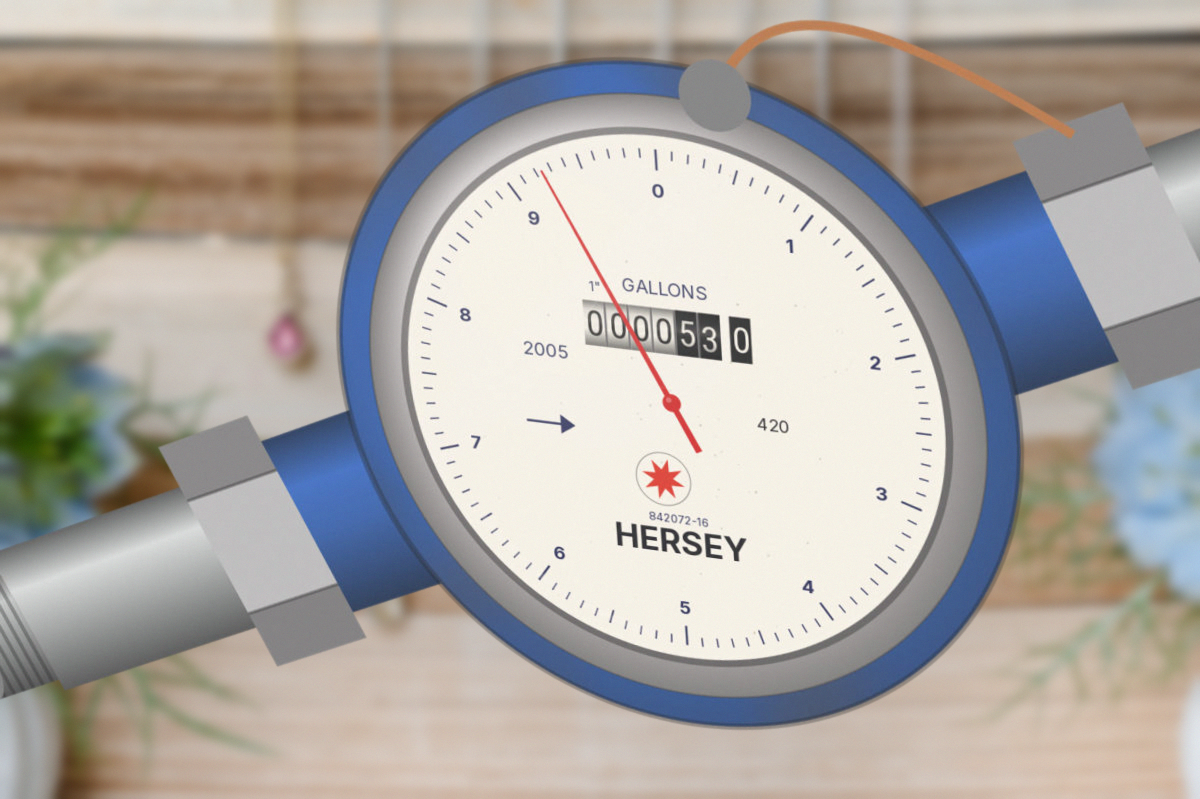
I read 529.2,gal
